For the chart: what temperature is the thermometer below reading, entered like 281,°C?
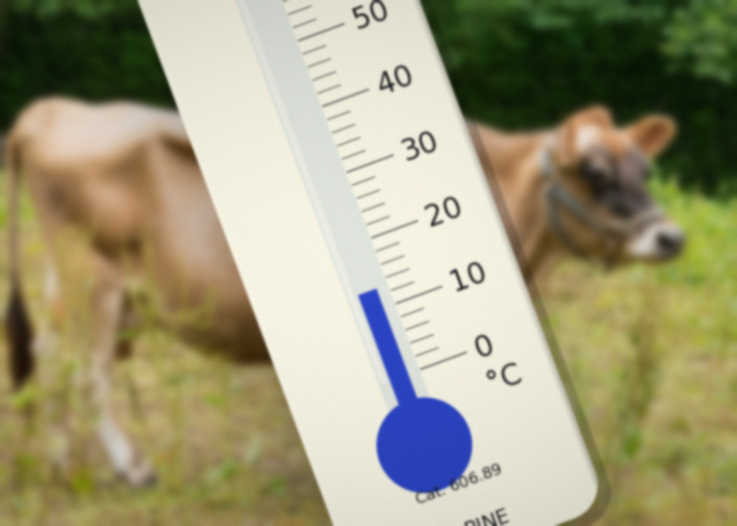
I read 13,°C
